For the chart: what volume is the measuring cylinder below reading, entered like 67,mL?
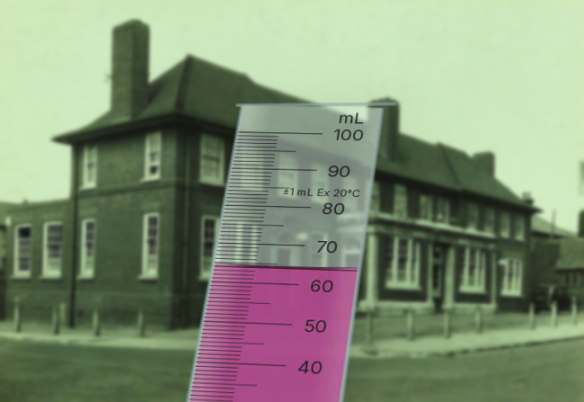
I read 64,mL
